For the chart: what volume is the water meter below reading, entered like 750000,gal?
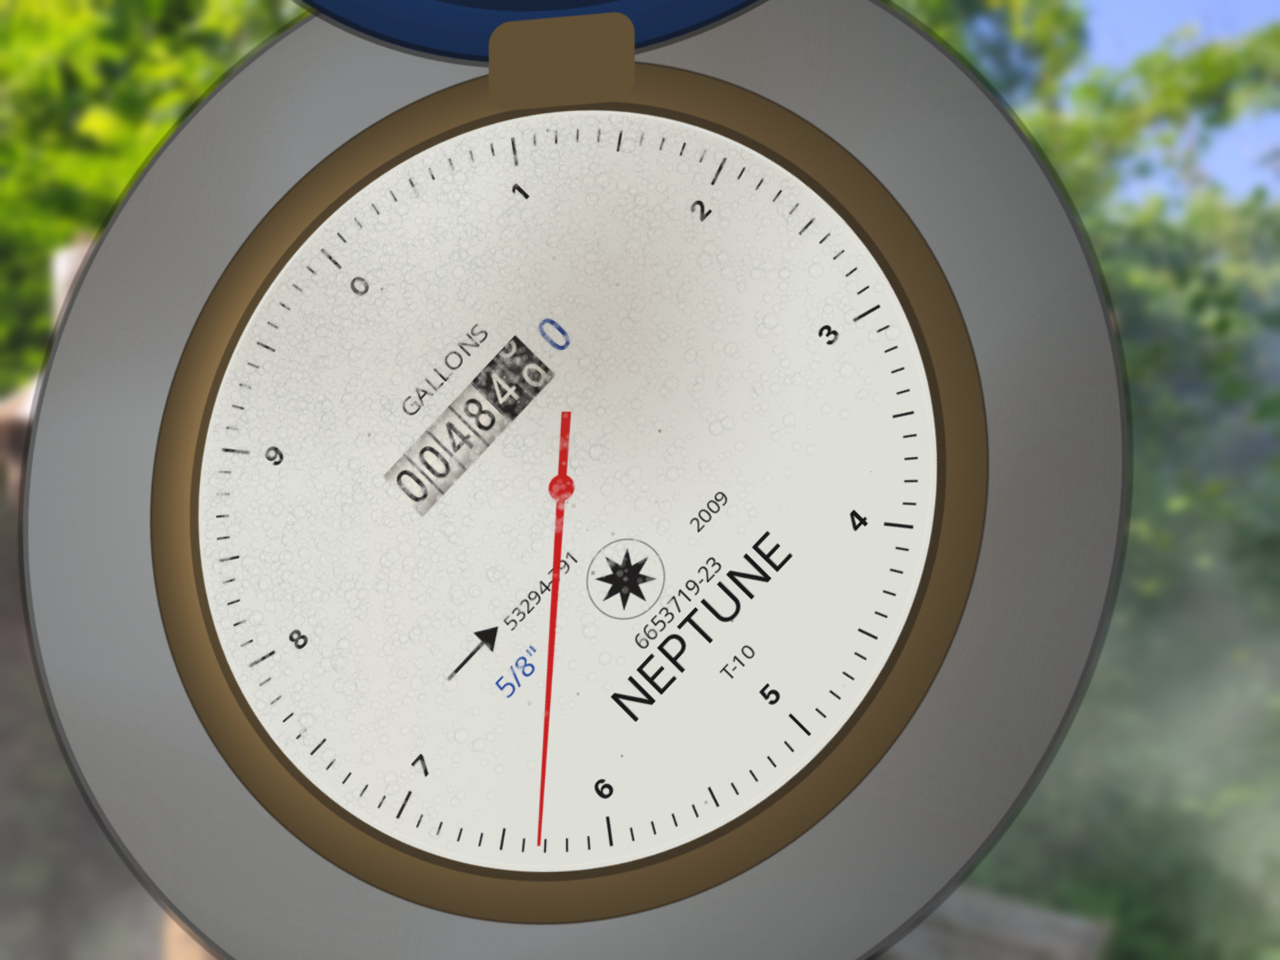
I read 48486.3,gal
